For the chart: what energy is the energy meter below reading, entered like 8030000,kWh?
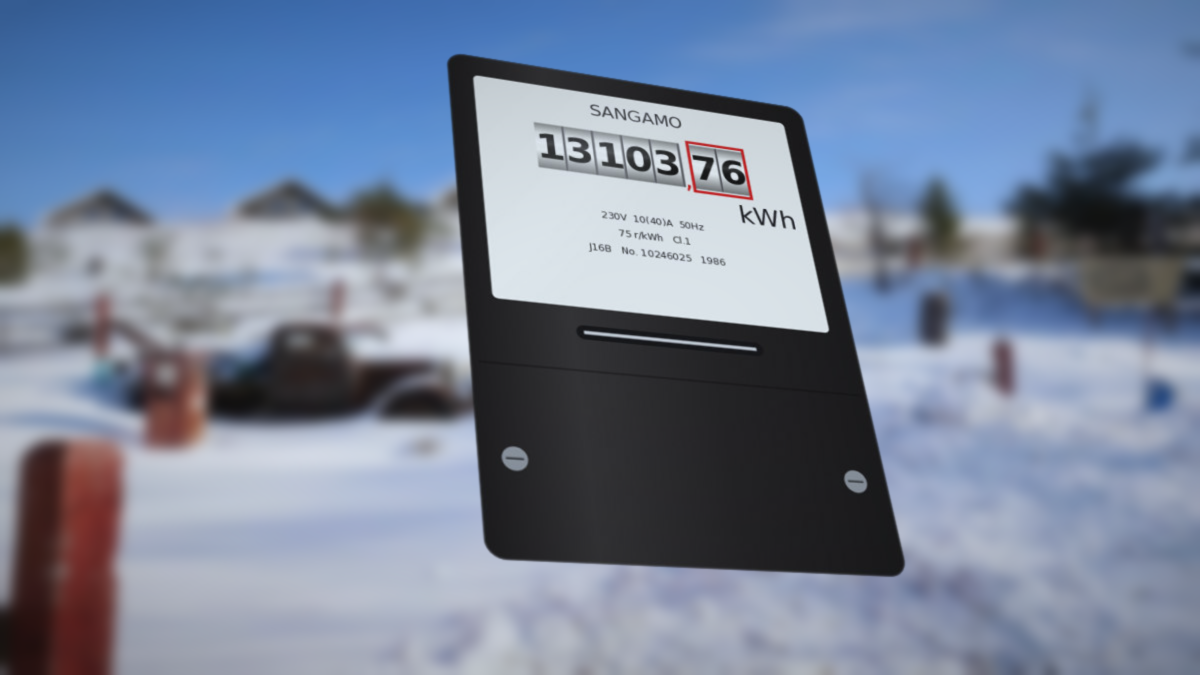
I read 13103.76,kWh
